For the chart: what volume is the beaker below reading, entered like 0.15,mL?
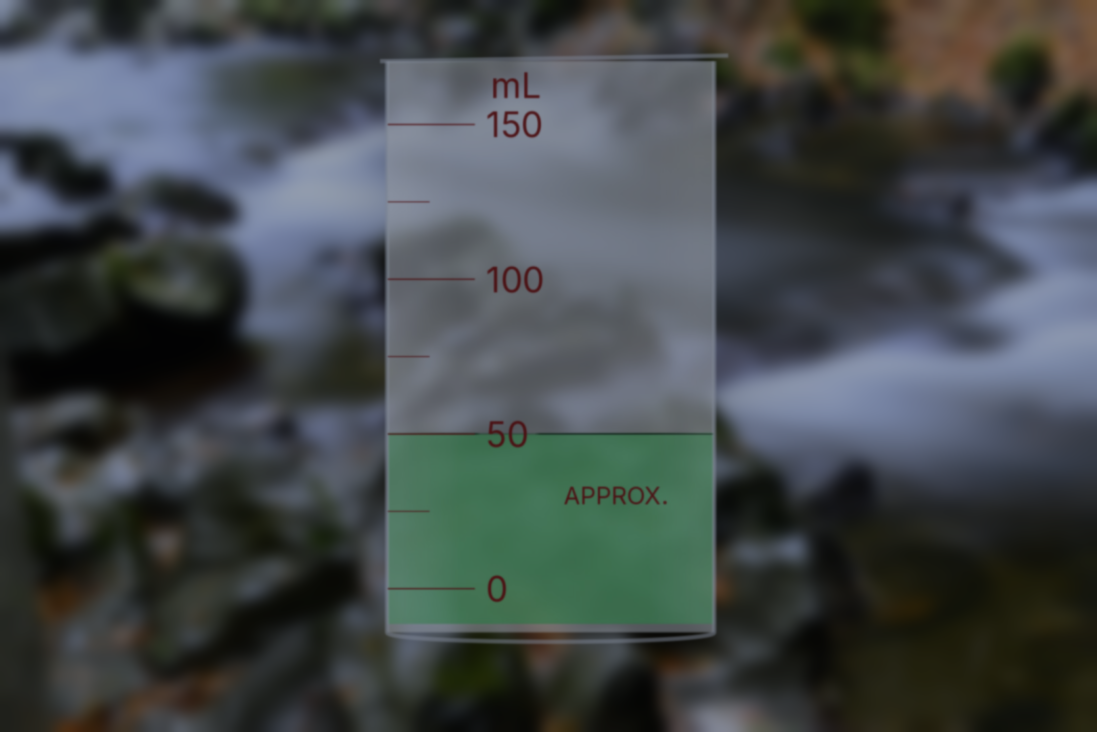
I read 50,mL
